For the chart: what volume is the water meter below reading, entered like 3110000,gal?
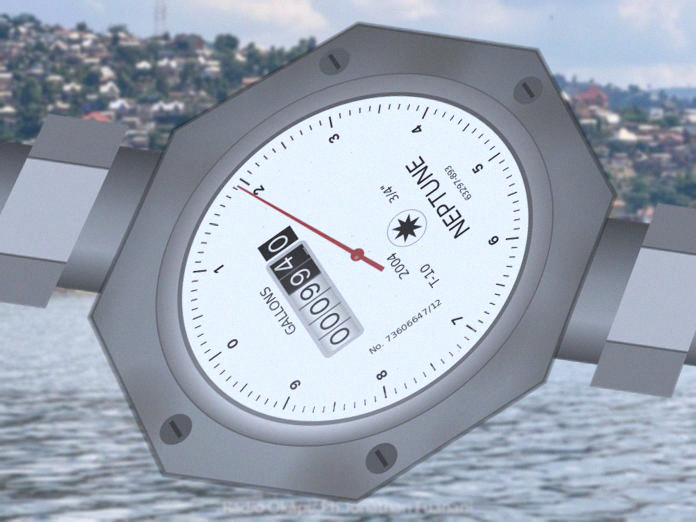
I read 9941.9,gal
